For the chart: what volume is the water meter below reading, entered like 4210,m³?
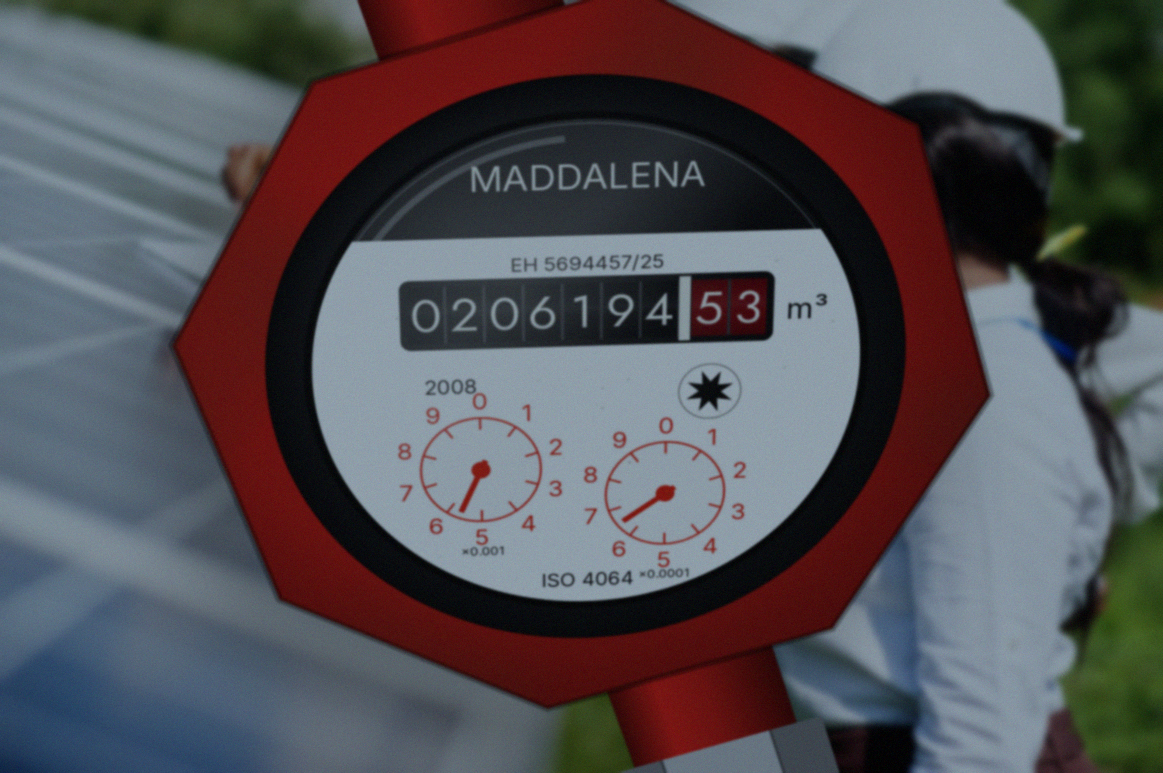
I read 206194.5356,m³
